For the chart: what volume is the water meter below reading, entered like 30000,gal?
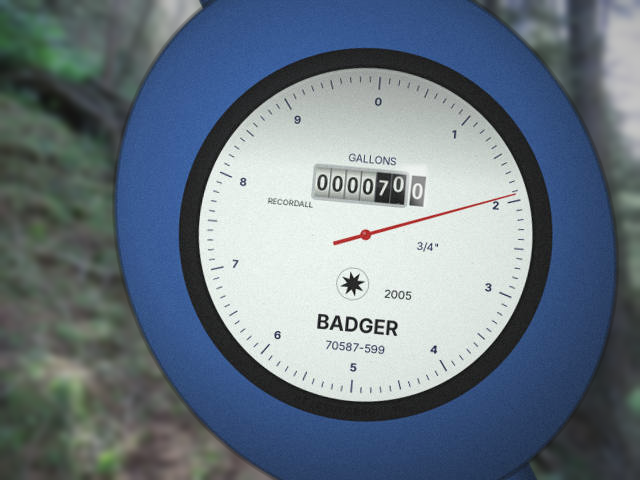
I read 701.9,gal
